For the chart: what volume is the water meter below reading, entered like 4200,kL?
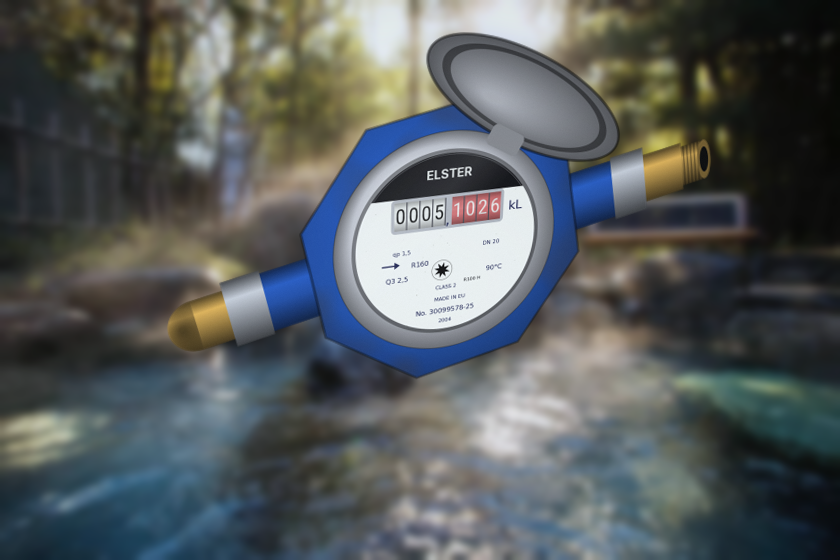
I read 5.1026,kL
